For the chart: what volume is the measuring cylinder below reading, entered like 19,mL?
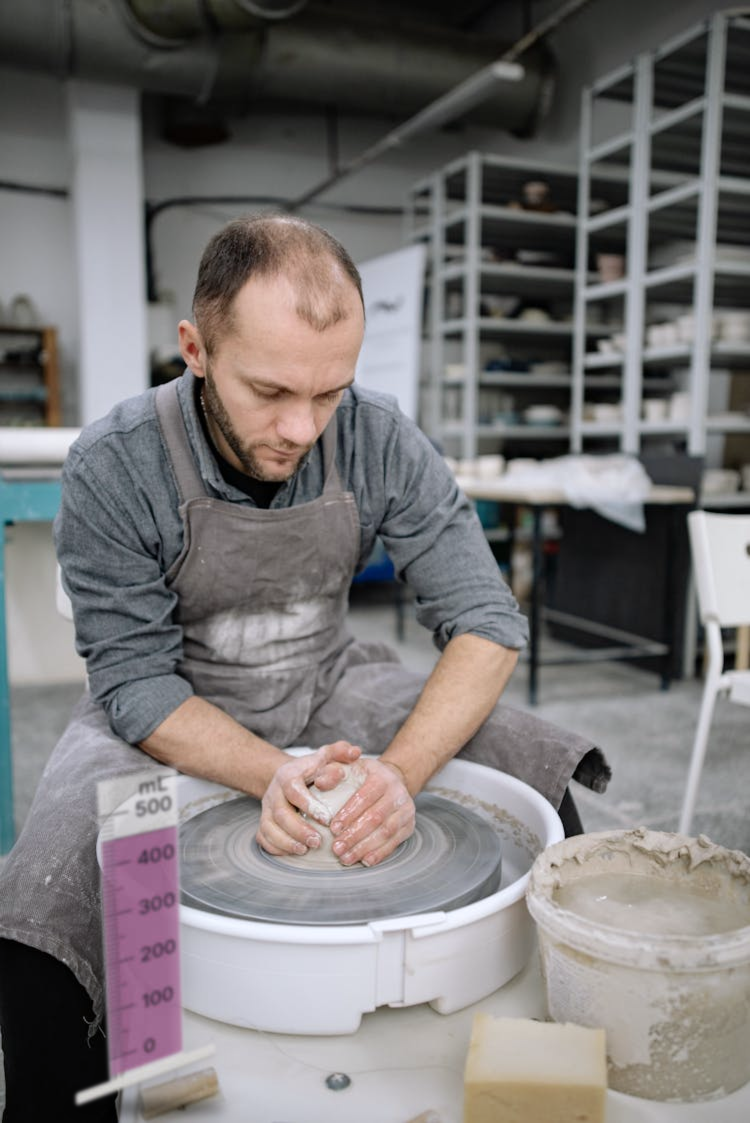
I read 450,mL
